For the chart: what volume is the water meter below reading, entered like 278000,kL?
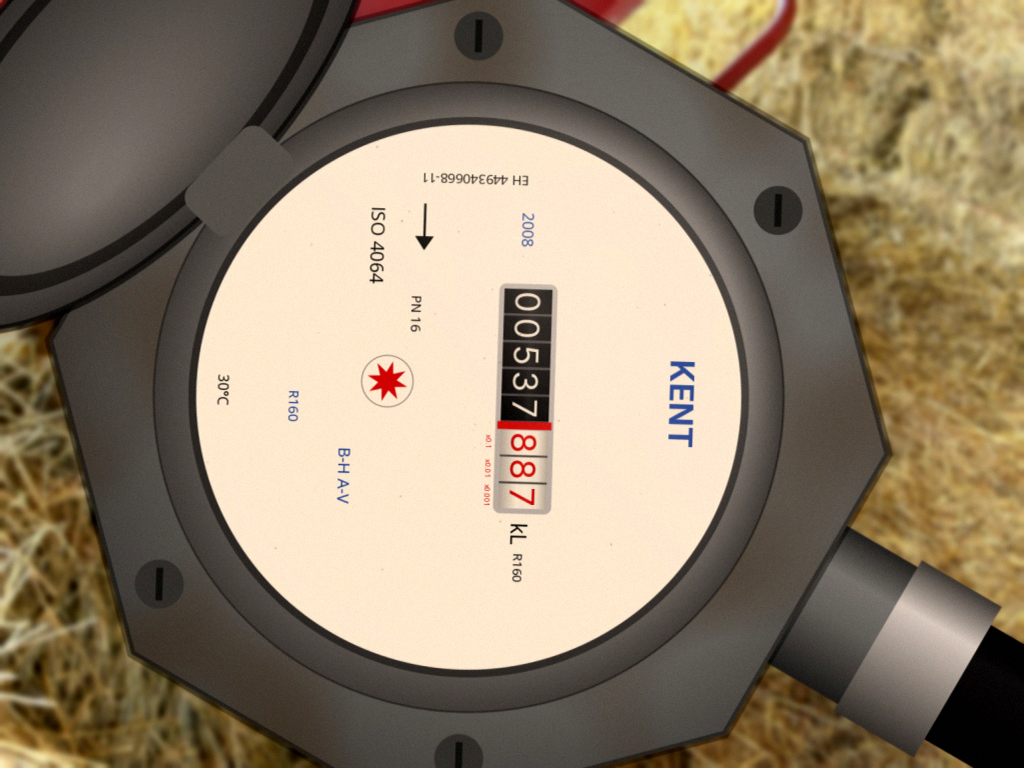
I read 537.887,kL
